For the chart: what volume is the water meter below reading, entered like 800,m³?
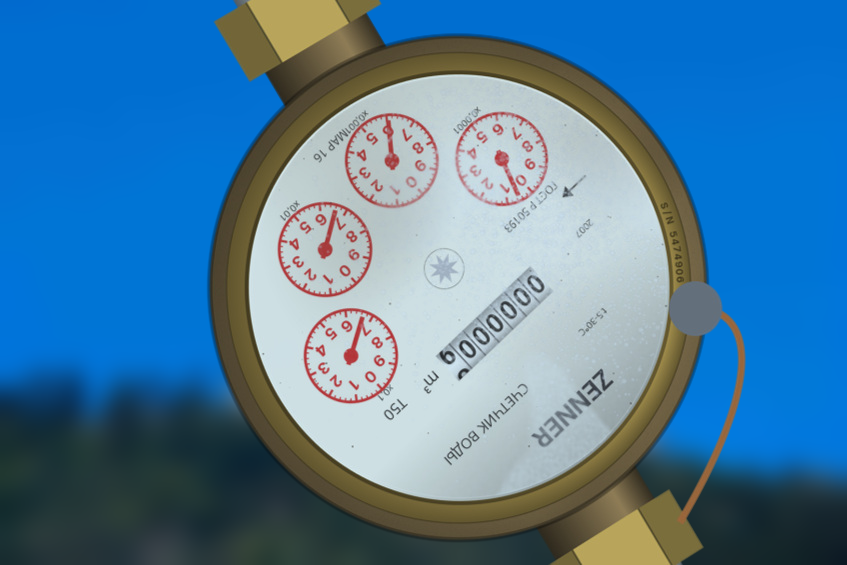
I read 8.6660,m³
